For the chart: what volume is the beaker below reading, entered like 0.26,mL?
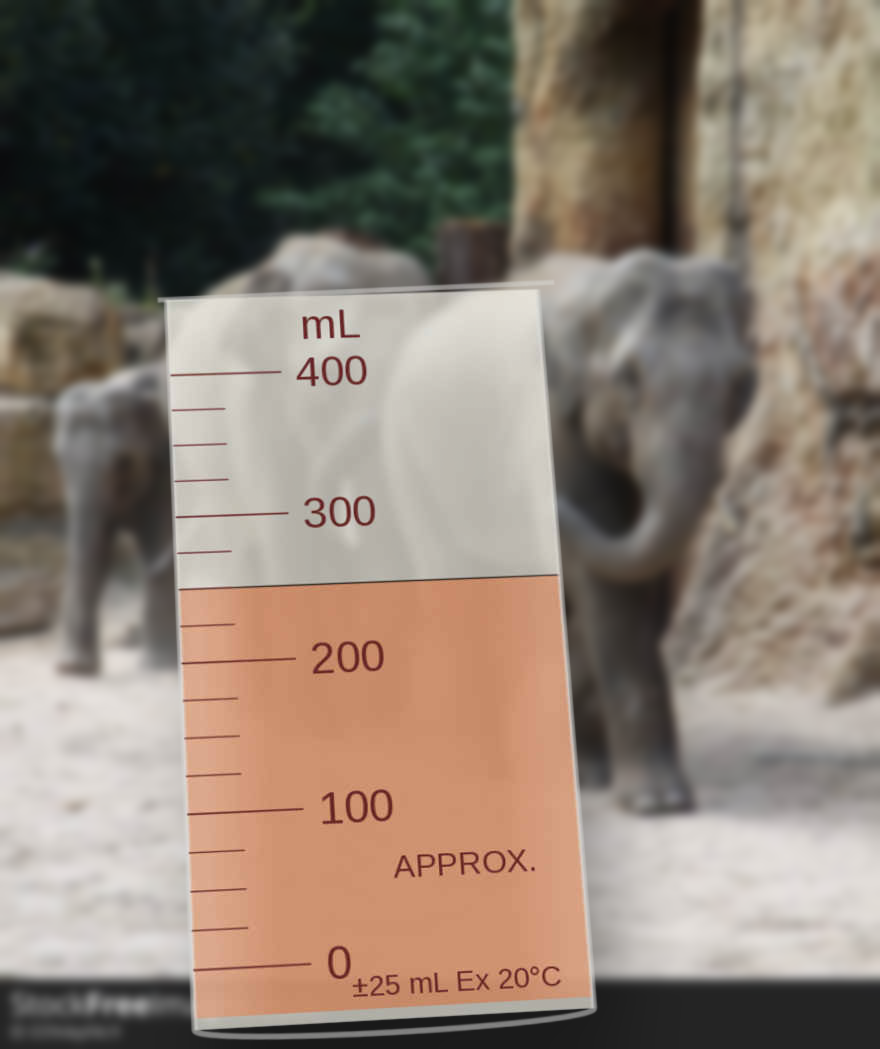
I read 250,mL
